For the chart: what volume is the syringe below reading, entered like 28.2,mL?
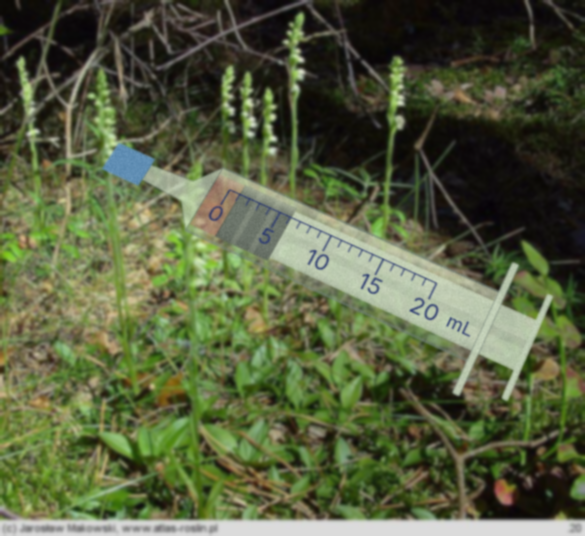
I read 1,mL
